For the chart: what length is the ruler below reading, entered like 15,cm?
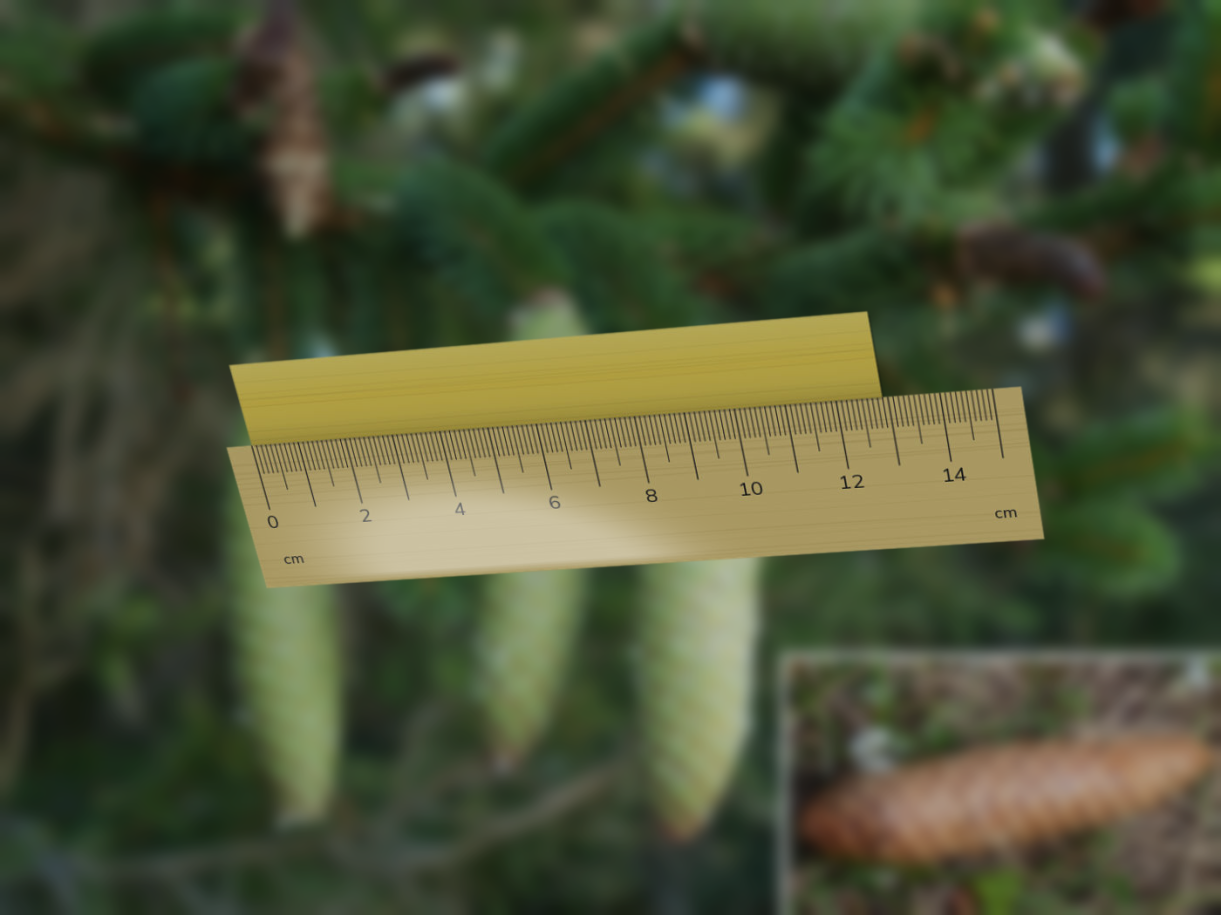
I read 12.9,cm
